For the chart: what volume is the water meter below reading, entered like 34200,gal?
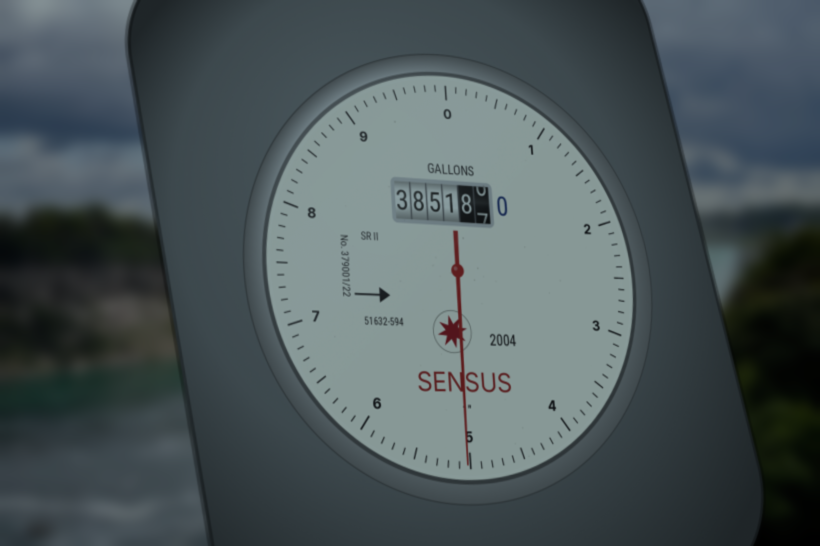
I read 3851865.0,gal
